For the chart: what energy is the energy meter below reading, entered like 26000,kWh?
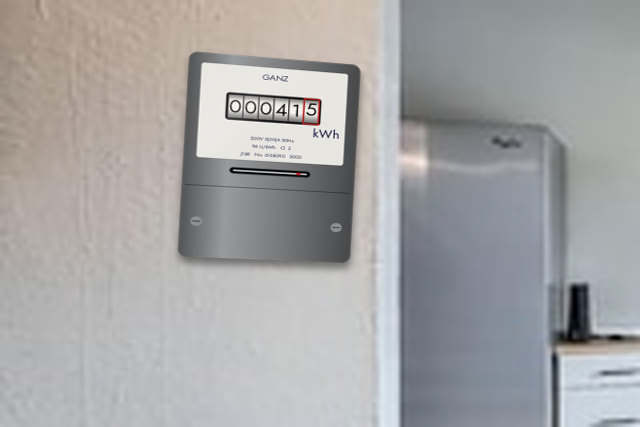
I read 41.5,kWh
